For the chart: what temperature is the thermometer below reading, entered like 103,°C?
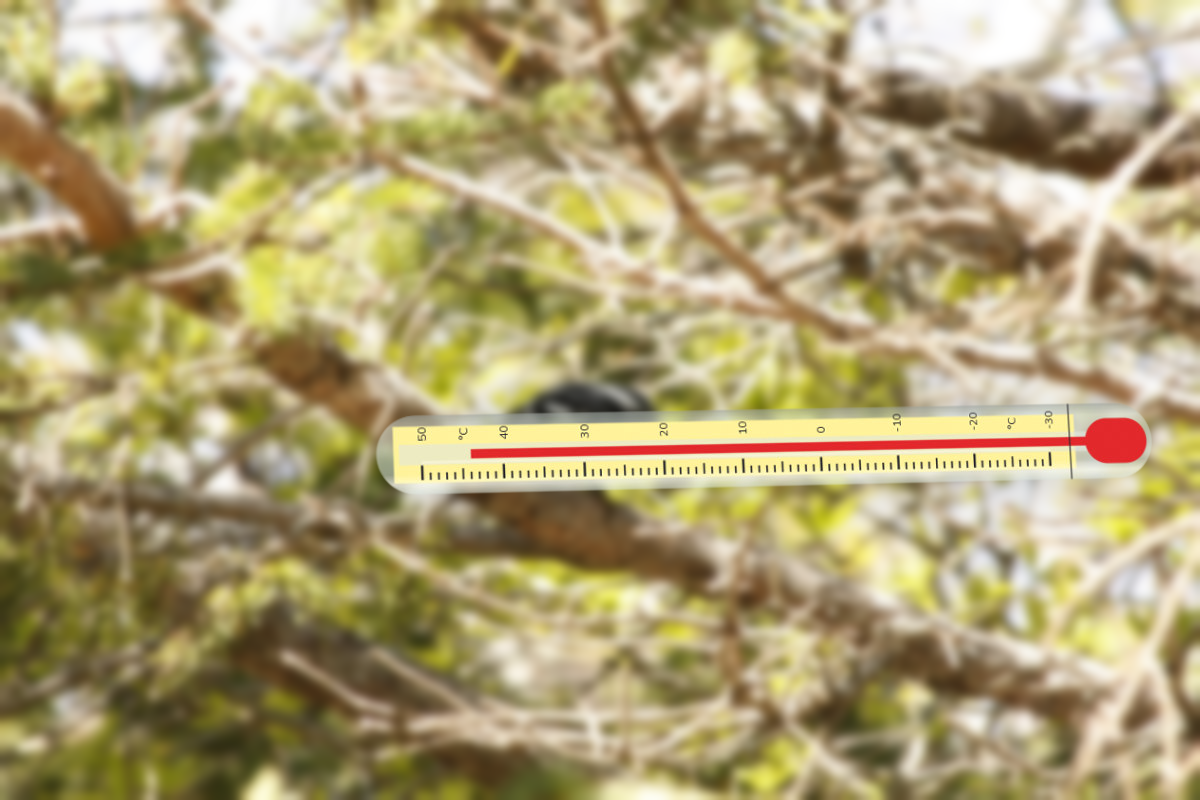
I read 44,°C
